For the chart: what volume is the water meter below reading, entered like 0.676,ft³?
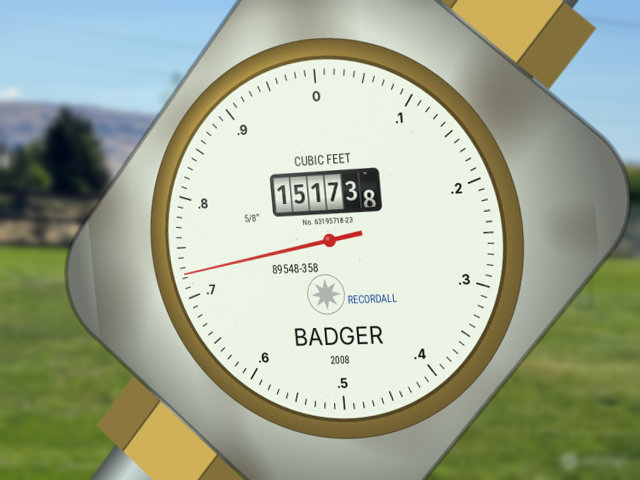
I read 151737.72,ft³
